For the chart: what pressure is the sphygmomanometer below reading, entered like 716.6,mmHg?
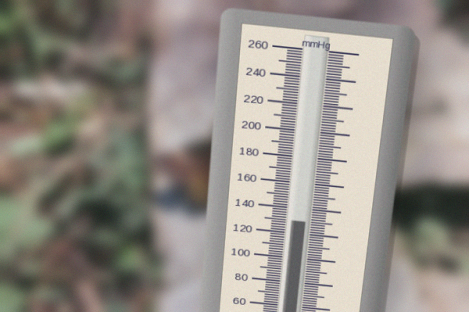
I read 130,mmHg
